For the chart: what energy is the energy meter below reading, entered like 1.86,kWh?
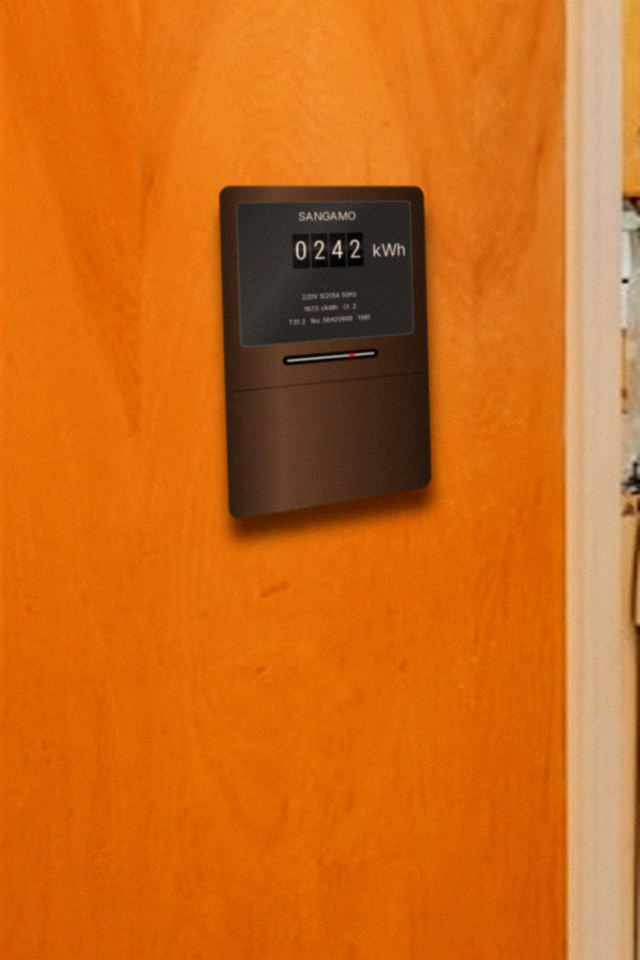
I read 242,kWh
